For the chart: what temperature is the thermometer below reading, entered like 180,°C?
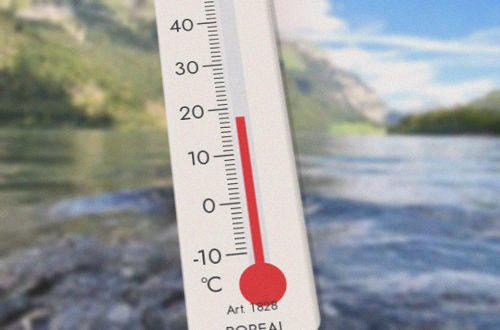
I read 18,°C
